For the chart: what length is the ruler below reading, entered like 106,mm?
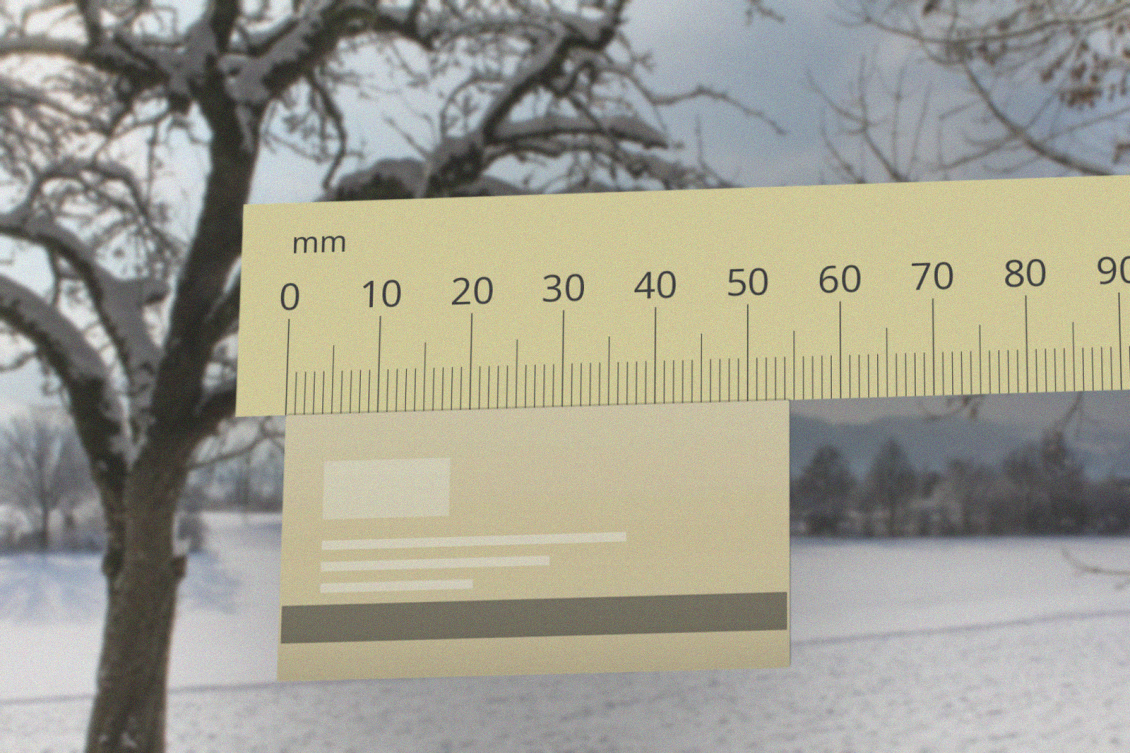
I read 54.5,mm
